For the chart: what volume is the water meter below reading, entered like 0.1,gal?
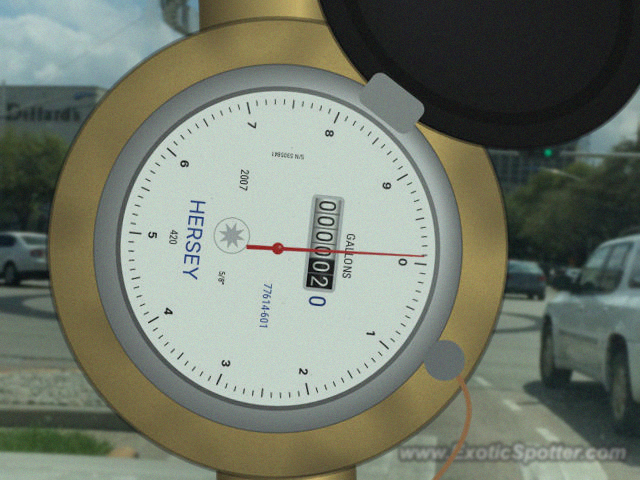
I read 19.9,gal
